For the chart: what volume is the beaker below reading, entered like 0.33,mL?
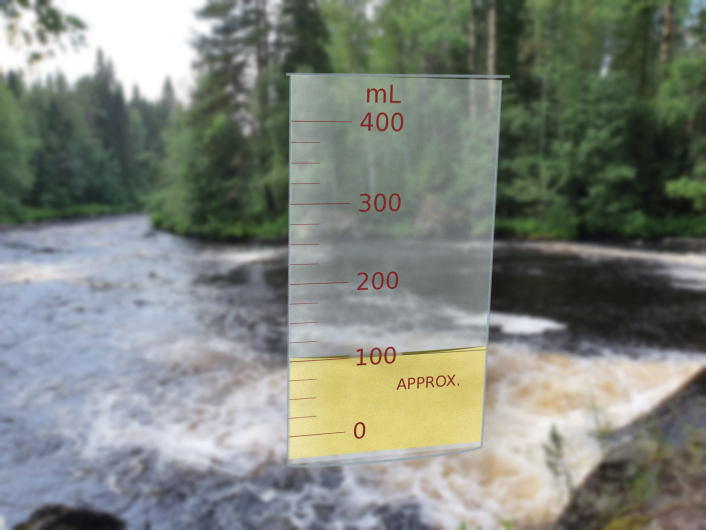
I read 100,mL
